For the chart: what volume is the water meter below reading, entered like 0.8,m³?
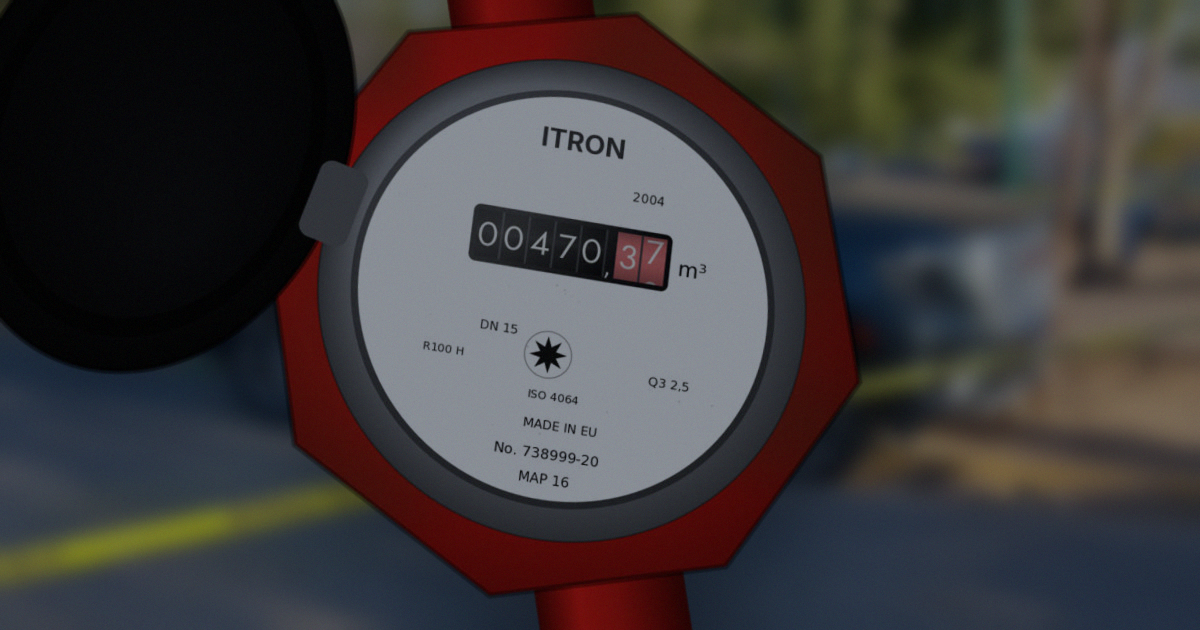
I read 470.37,m³
